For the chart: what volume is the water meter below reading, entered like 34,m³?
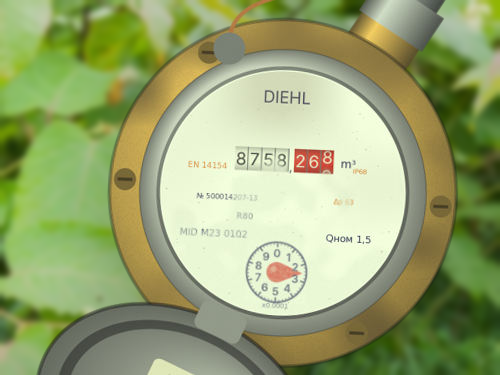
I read 8758.2682,m³
